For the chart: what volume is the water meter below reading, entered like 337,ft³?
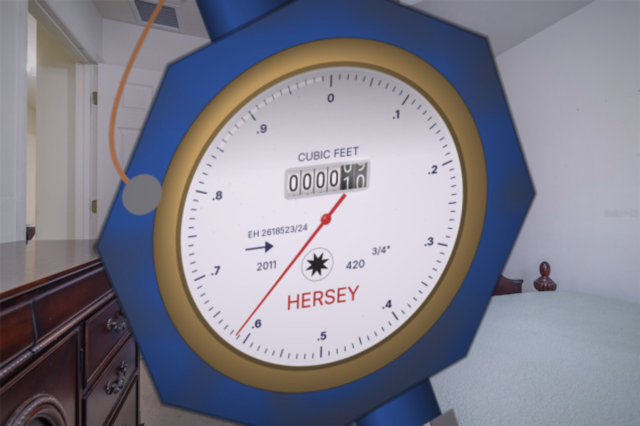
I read 9.61,ft³
